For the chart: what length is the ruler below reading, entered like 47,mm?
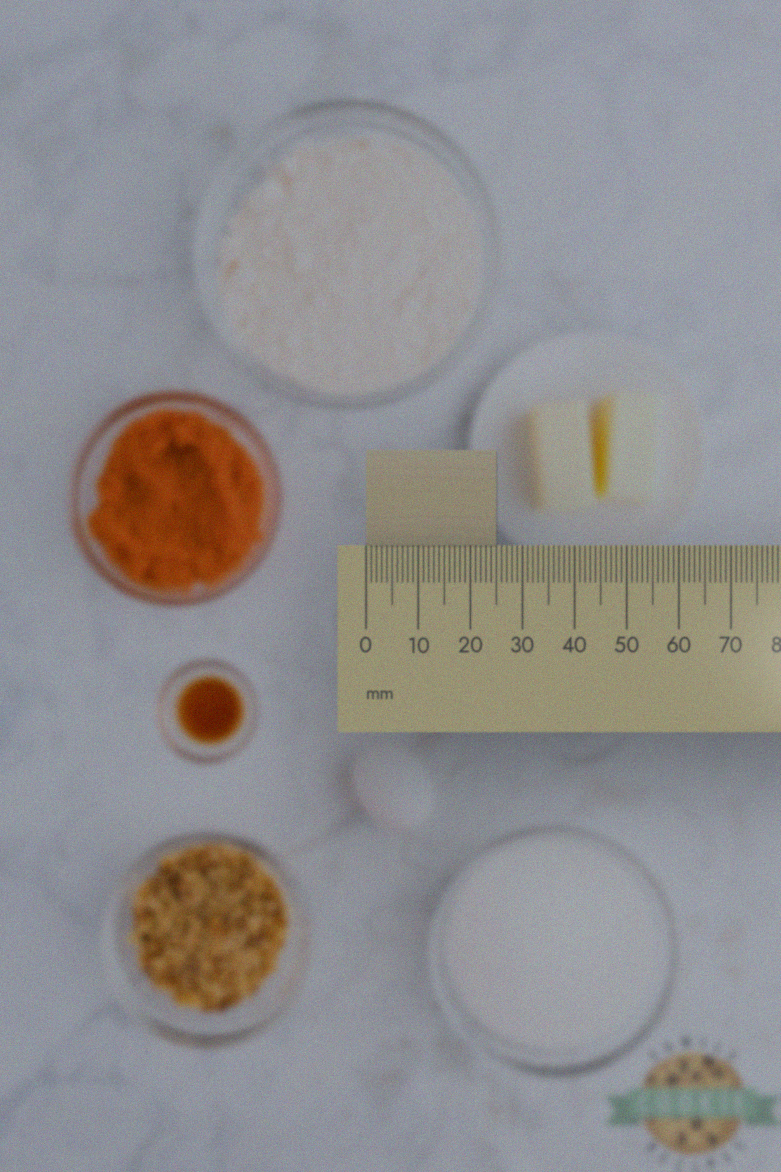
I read 25,mm
